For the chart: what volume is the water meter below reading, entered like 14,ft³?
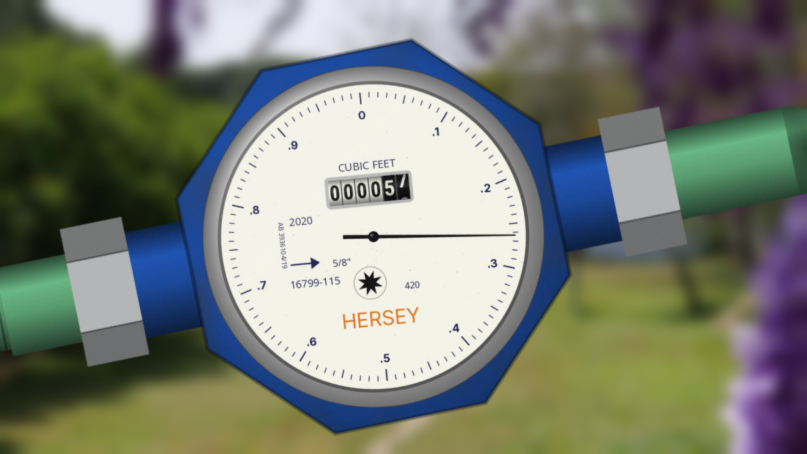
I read 57.26,ft³
